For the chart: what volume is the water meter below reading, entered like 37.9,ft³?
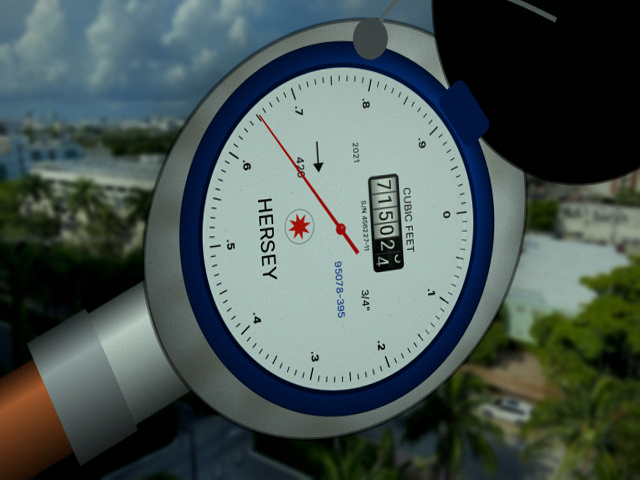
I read 715023.65,ft³
